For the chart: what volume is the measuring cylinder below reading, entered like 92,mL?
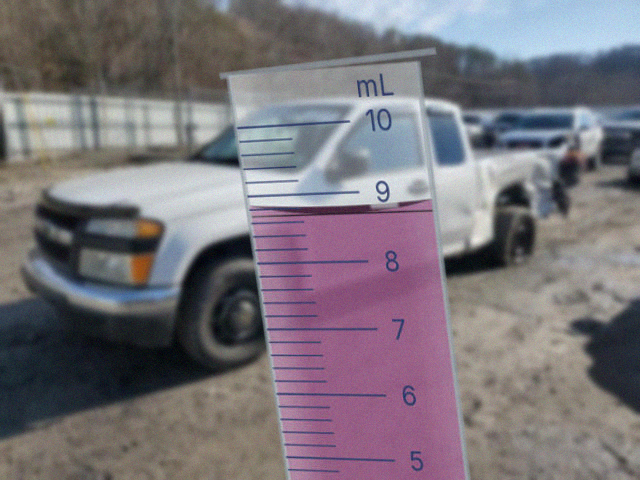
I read 8.7,mL
